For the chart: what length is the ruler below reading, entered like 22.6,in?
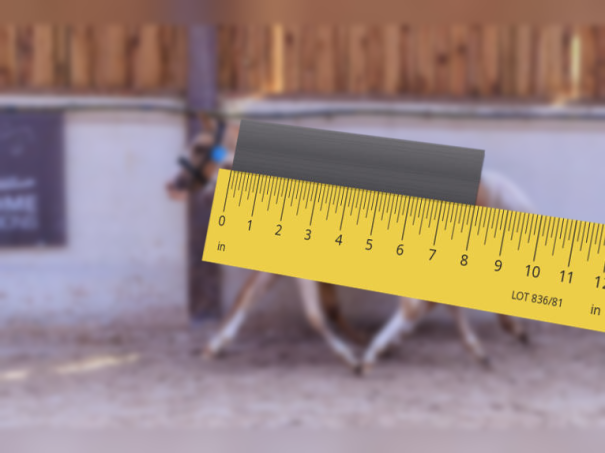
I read 8,in
